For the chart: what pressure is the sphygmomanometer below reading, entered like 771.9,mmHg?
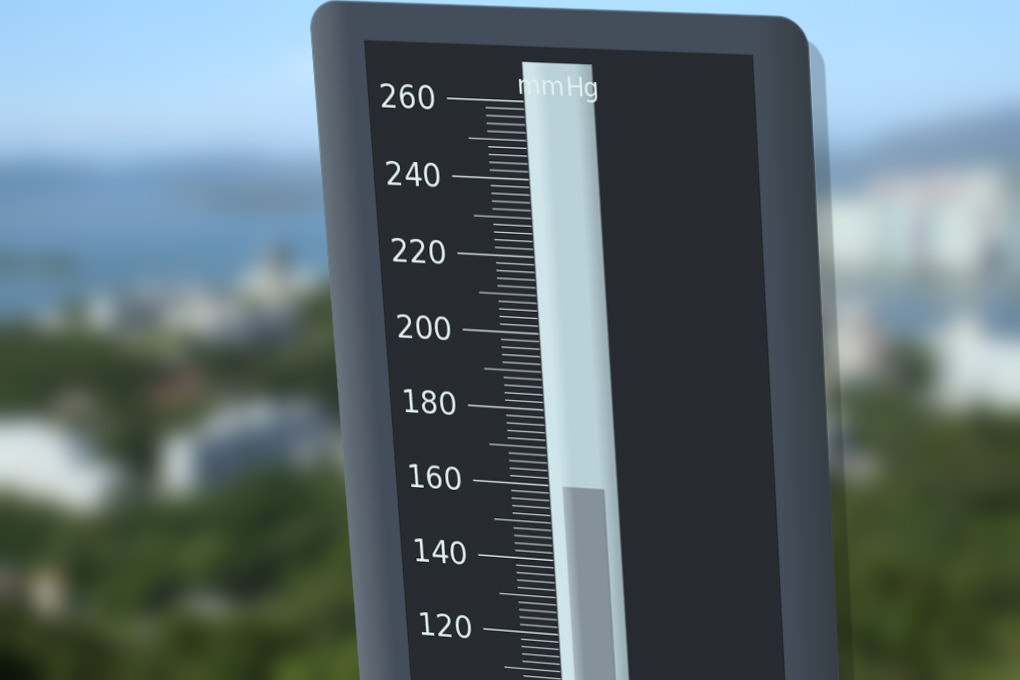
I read 160,mmHg
